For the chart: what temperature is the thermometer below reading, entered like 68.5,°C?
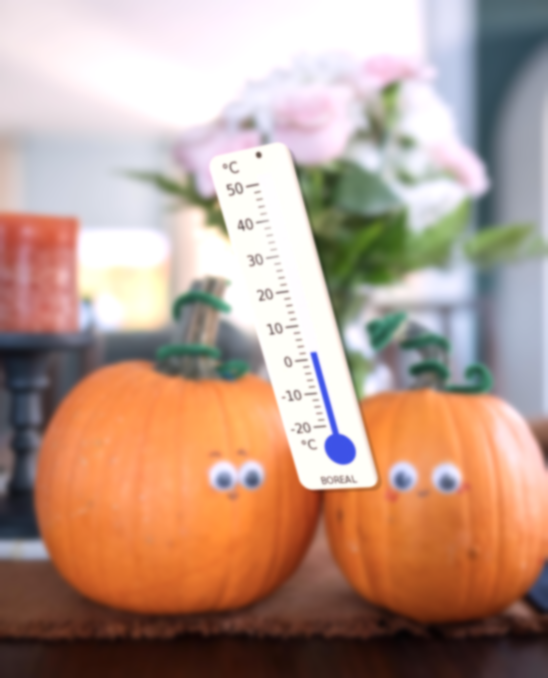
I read 2,°C
